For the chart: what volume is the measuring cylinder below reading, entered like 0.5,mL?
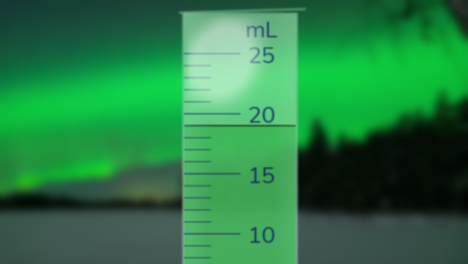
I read 19,mL
